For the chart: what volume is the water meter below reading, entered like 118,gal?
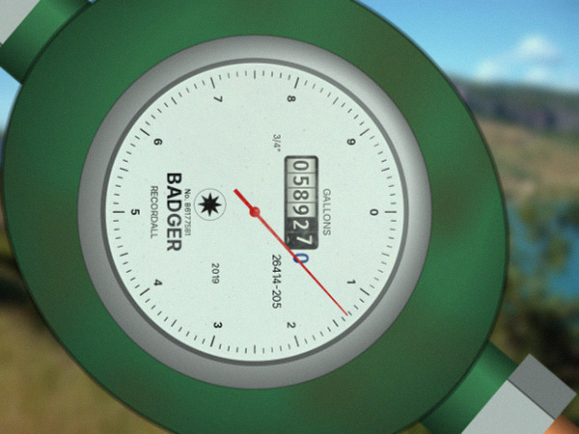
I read 589271.3,gal
